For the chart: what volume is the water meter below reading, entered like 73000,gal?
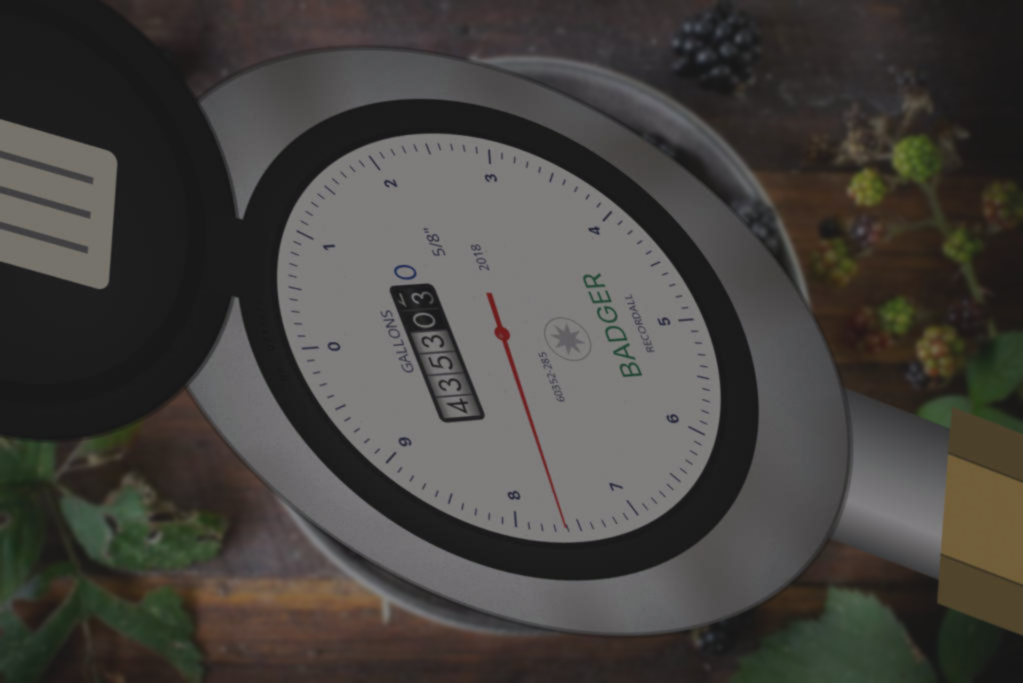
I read 4353027.6,gal
